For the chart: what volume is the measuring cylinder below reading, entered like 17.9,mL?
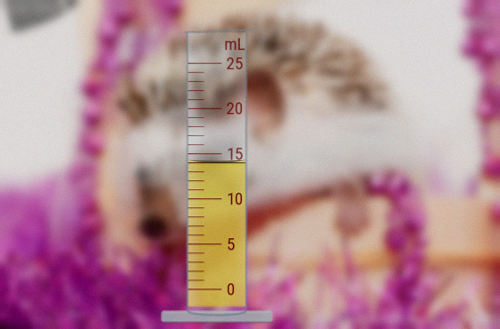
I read 14,mL
